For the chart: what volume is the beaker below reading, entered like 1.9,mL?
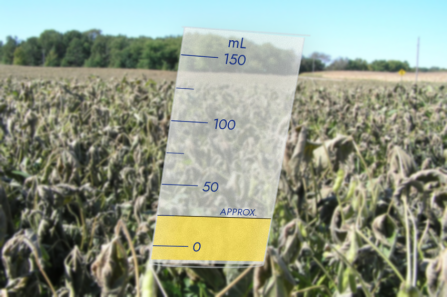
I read 25,mL
